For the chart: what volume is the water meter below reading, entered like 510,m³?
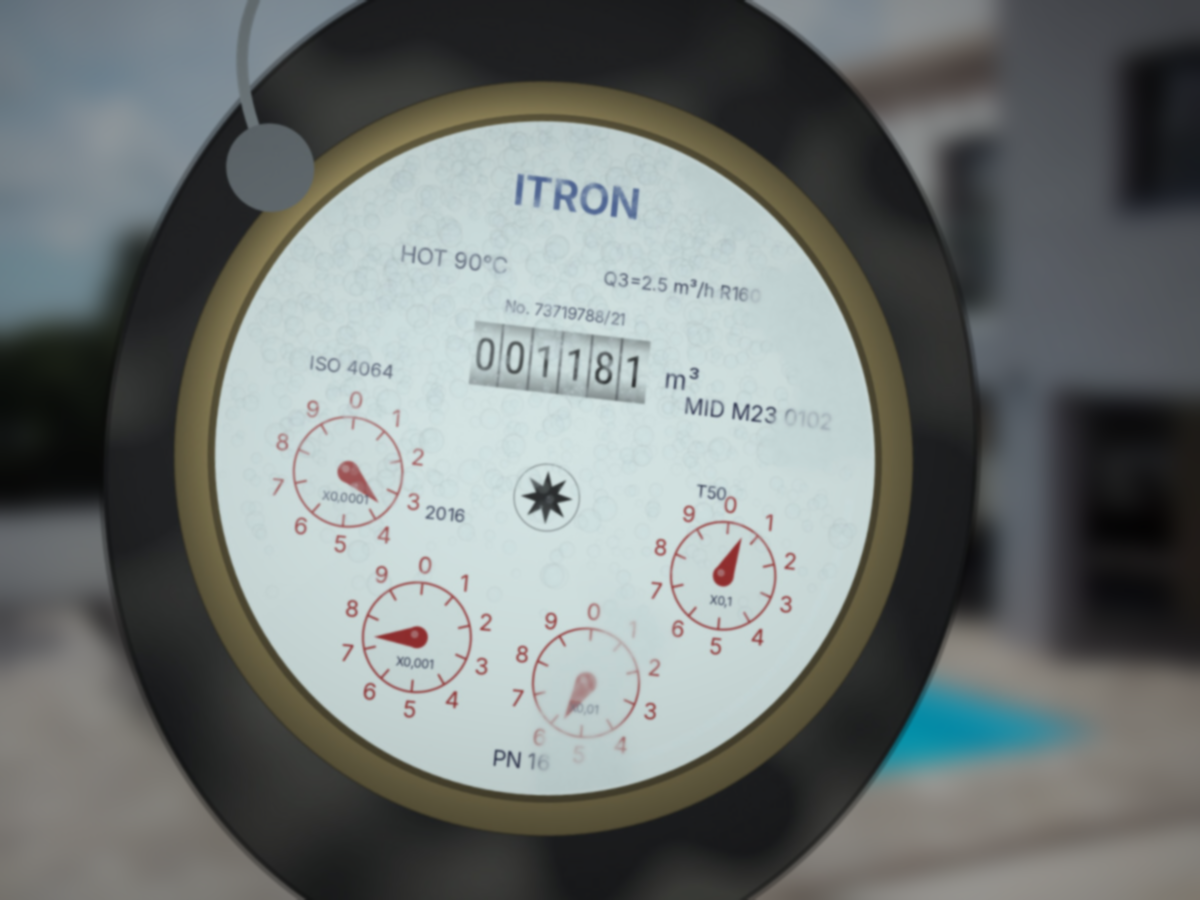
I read 1181.0573,m³
